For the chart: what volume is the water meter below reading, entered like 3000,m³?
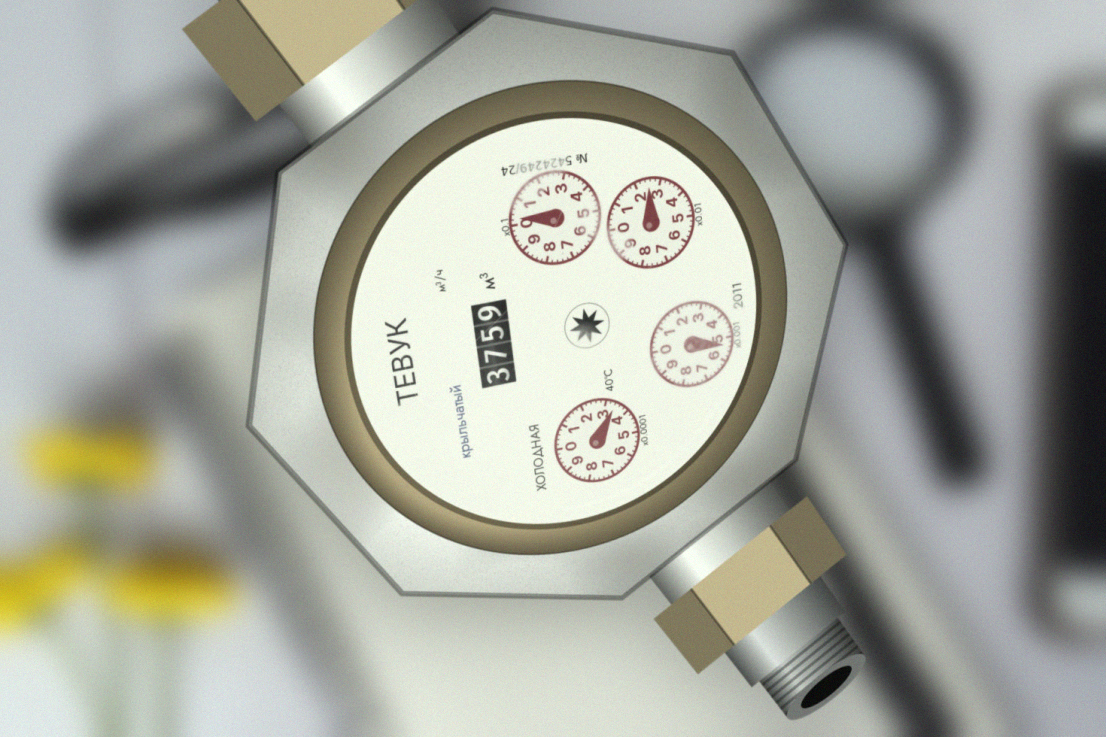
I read 3759.0253,m³
